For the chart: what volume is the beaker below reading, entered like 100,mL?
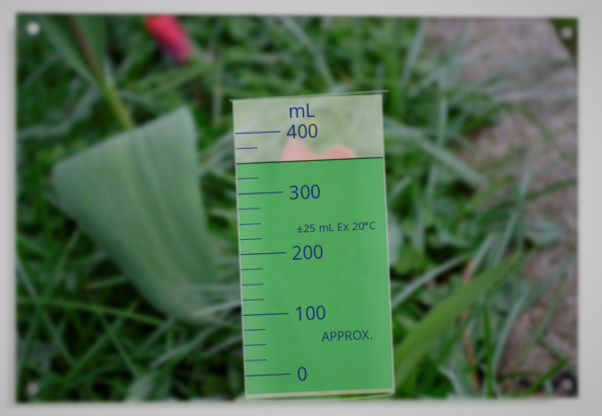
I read 350,mL
